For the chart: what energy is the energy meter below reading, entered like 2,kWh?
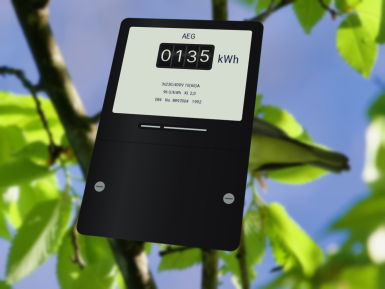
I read 135,kWh
